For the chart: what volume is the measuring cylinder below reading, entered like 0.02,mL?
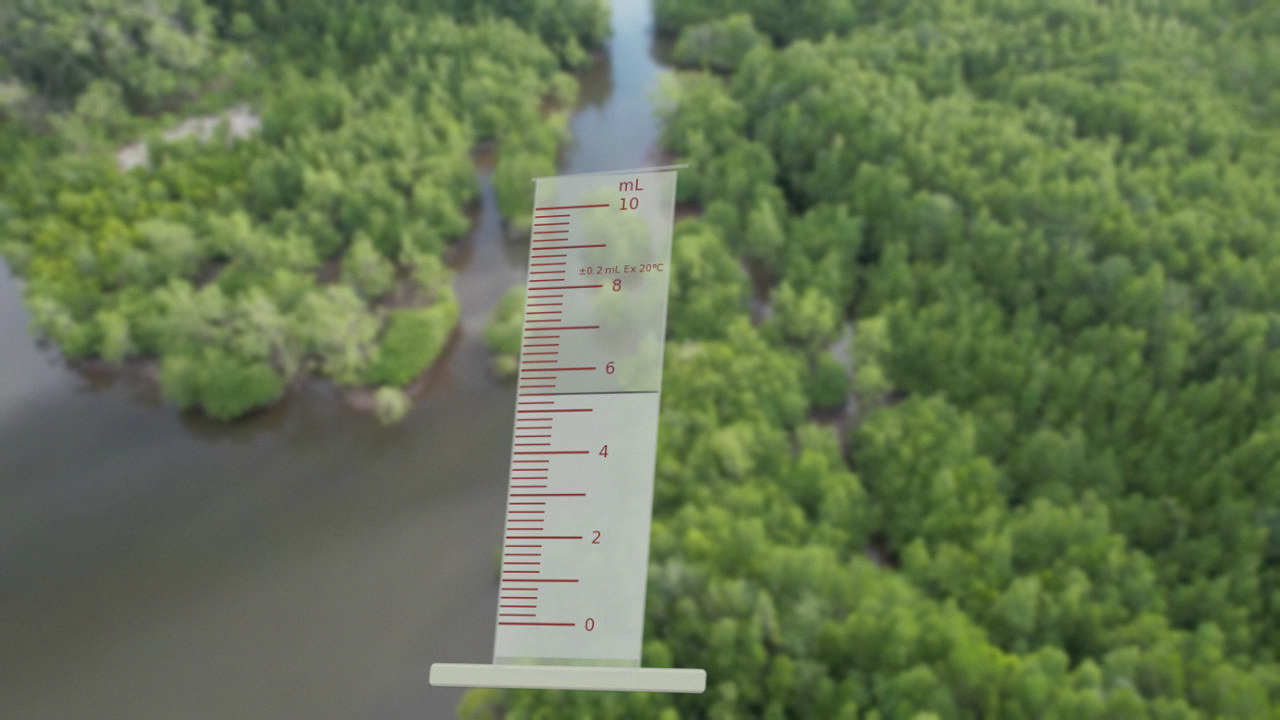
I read 5.4,mL
